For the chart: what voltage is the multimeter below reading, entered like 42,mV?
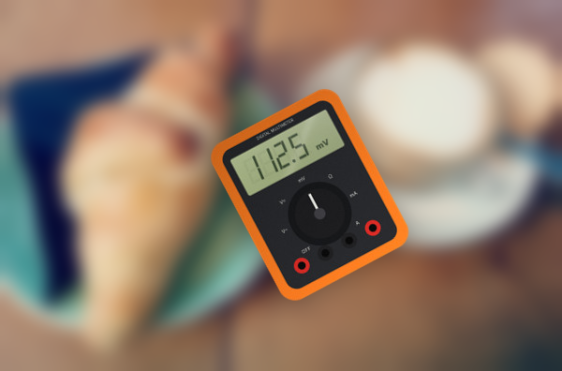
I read 112.5,mV
